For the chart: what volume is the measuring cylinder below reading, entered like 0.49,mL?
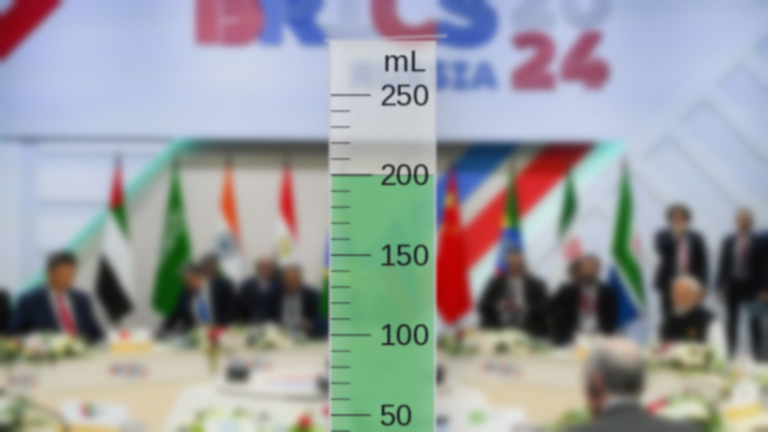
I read 200,mL
